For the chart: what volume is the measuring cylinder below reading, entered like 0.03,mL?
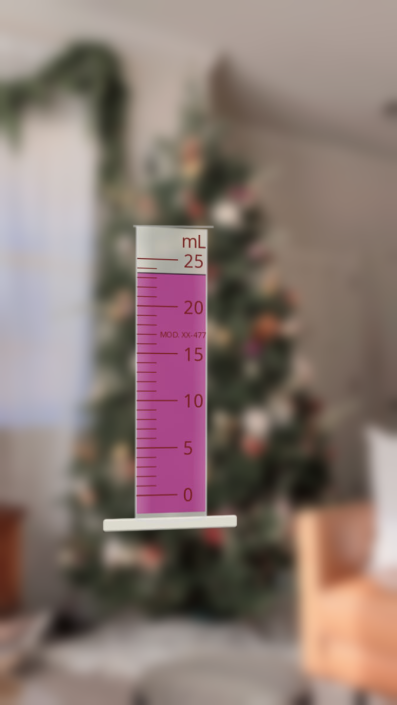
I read 23.5,mL
